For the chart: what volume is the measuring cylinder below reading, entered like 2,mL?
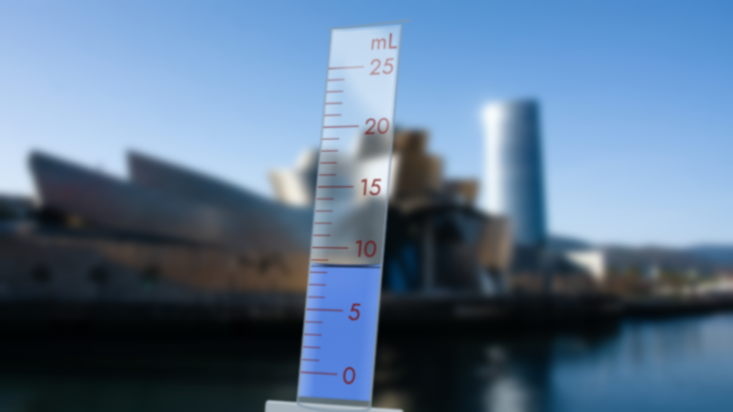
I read 8.5,mL
